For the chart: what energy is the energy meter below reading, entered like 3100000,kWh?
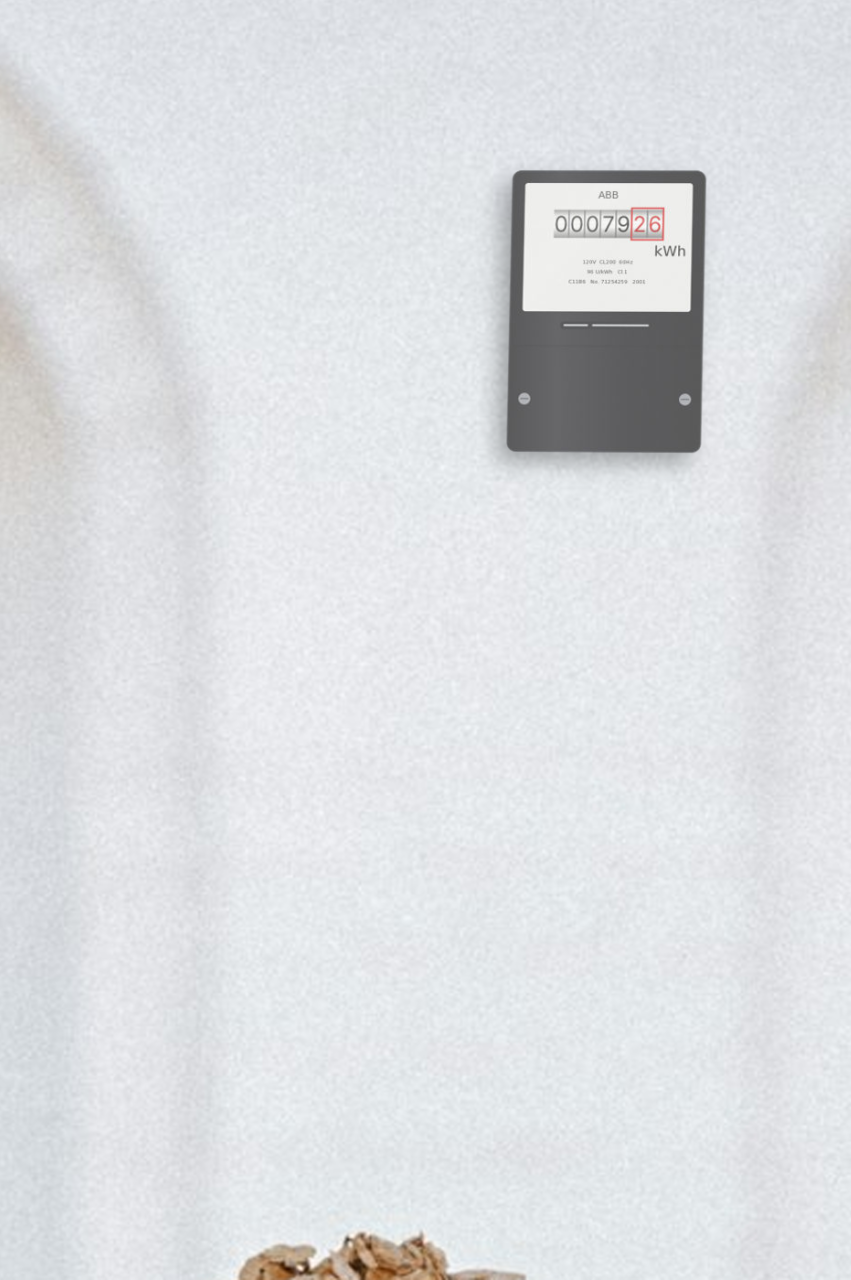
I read 79.26,kWh
